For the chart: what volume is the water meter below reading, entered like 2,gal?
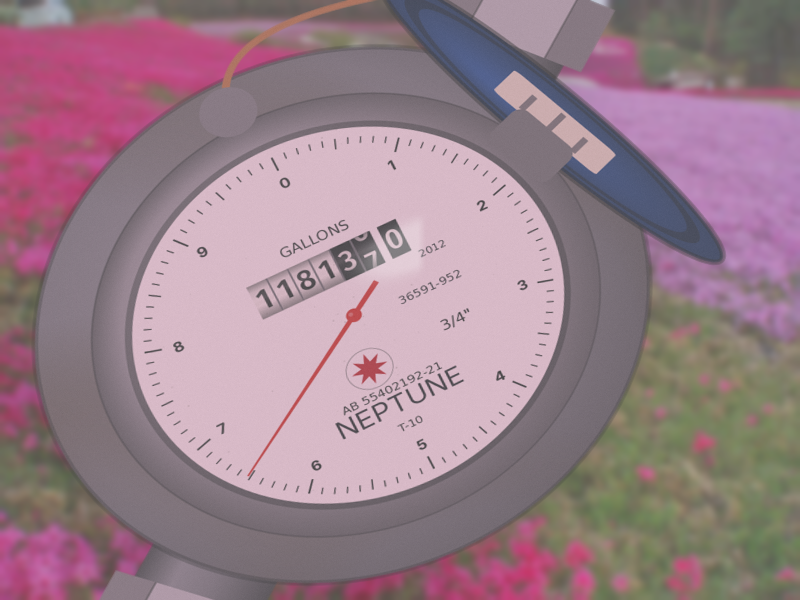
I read 1181366.5,gal
